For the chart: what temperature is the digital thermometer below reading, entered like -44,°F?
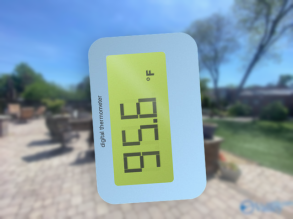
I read 95.6,°F
